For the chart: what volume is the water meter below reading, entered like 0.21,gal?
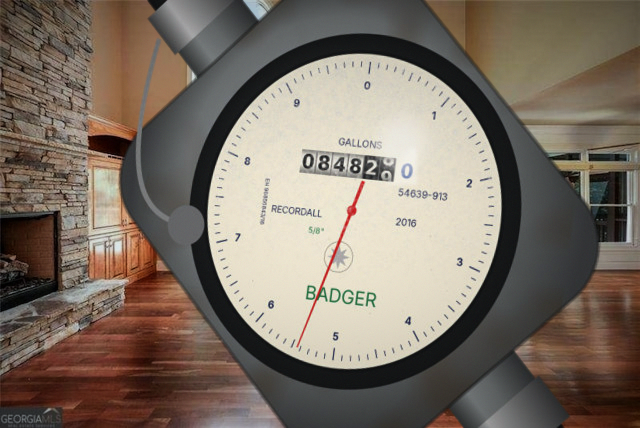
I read 848285.4,gal
